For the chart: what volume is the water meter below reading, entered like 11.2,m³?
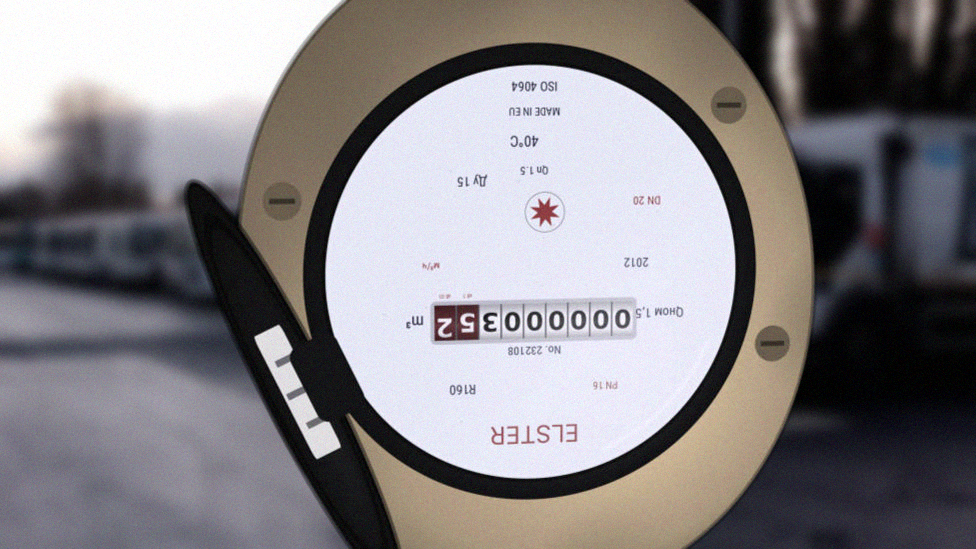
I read 3.52,m³
